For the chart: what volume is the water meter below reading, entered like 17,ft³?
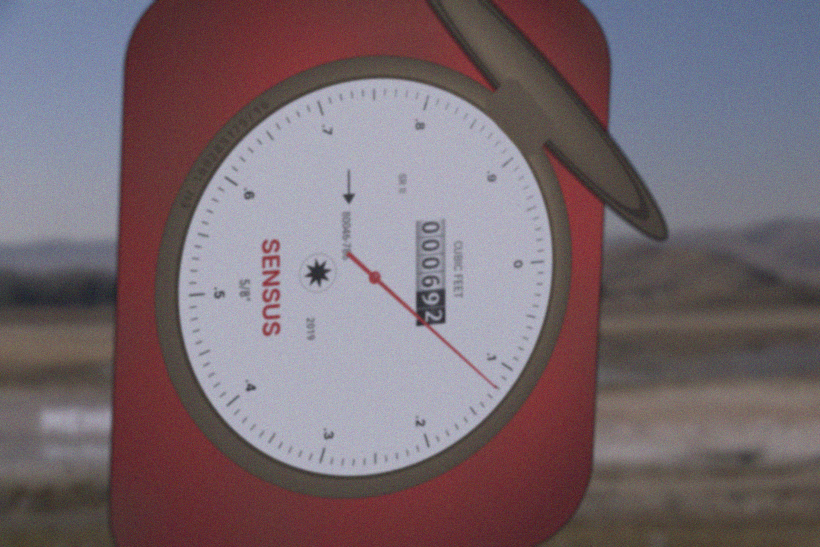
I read 692.12,ft³
